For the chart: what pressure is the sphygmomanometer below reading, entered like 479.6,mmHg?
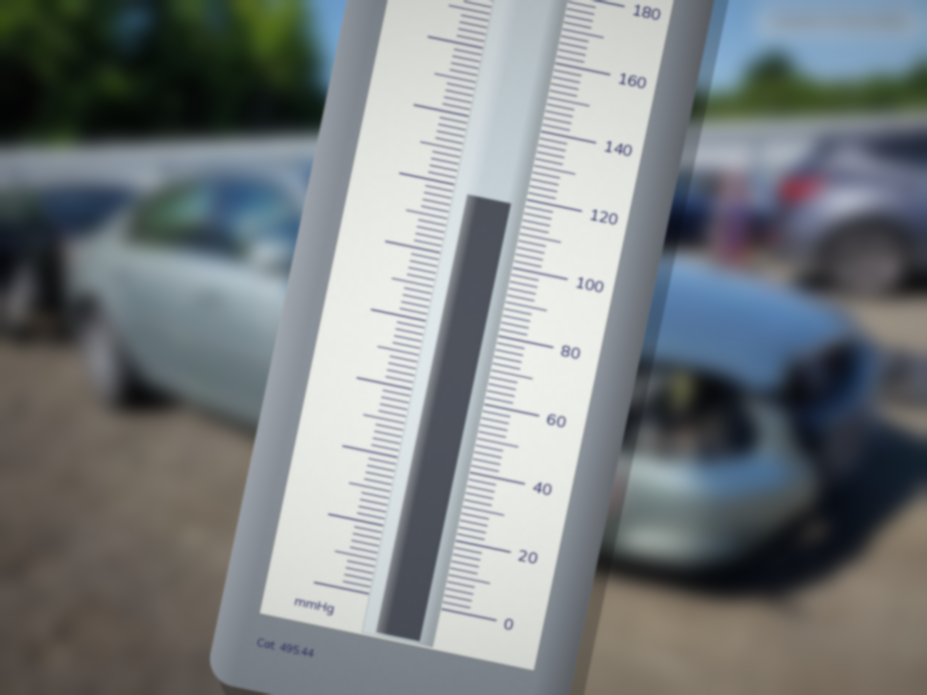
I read 118,mmHg
